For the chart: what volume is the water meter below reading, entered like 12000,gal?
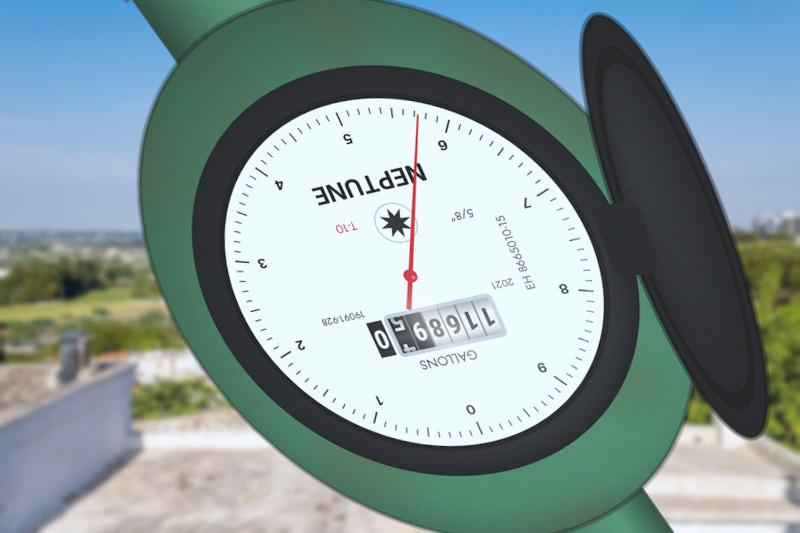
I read 1168945.7,gal
